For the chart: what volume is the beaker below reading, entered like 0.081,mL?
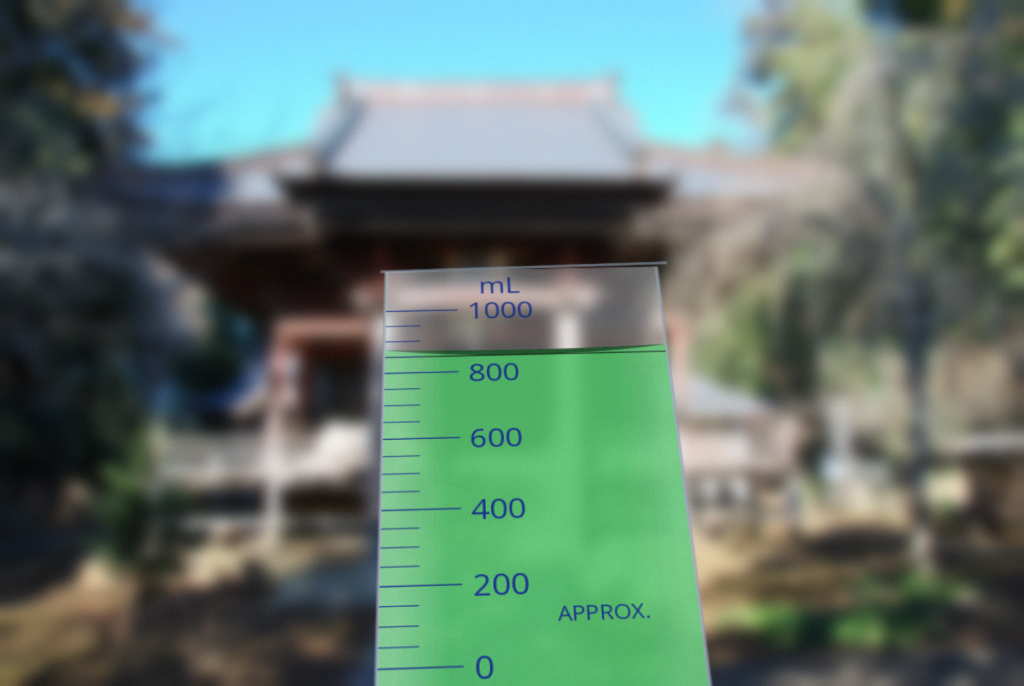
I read 850,mL
